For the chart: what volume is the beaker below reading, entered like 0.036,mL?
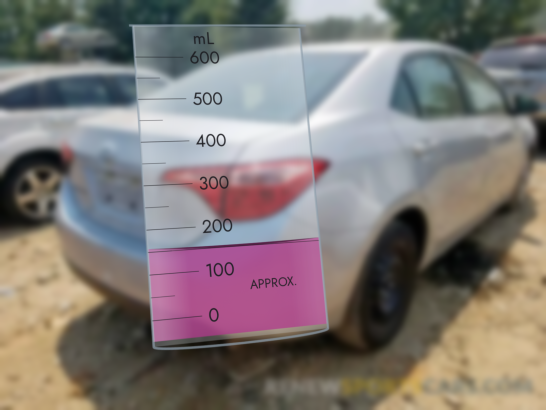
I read 150,mL
